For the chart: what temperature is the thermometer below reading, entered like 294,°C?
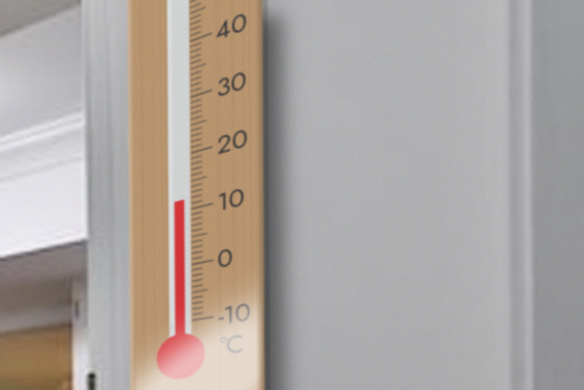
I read 12,°C
